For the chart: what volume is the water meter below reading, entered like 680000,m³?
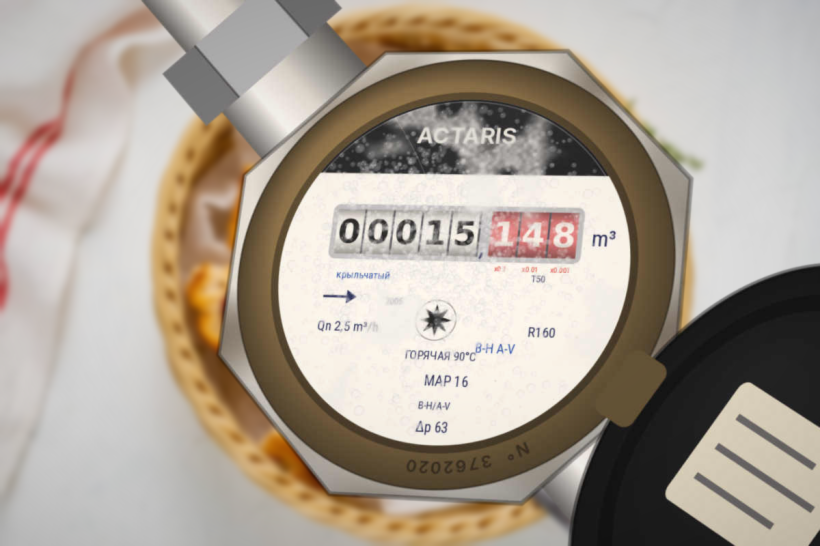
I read 15.148,m³
